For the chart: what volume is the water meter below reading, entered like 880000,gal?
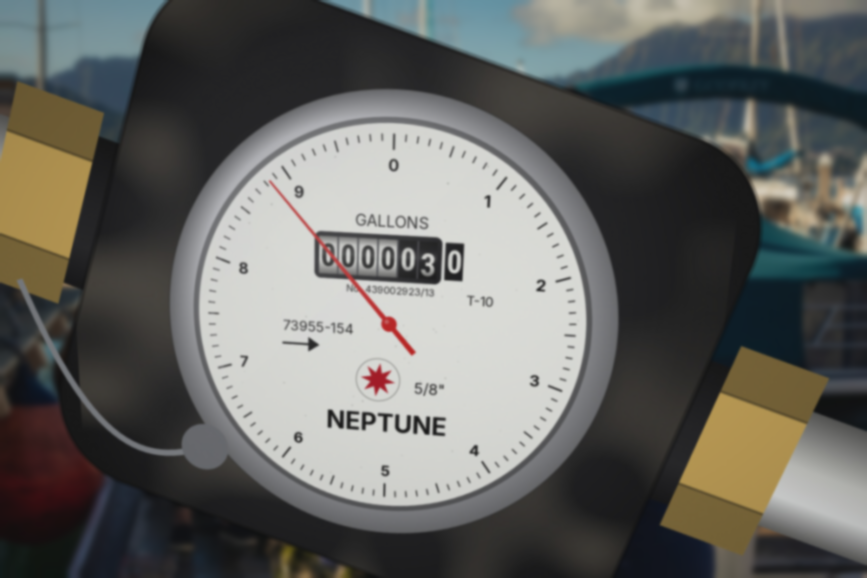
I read 28.8,gal
